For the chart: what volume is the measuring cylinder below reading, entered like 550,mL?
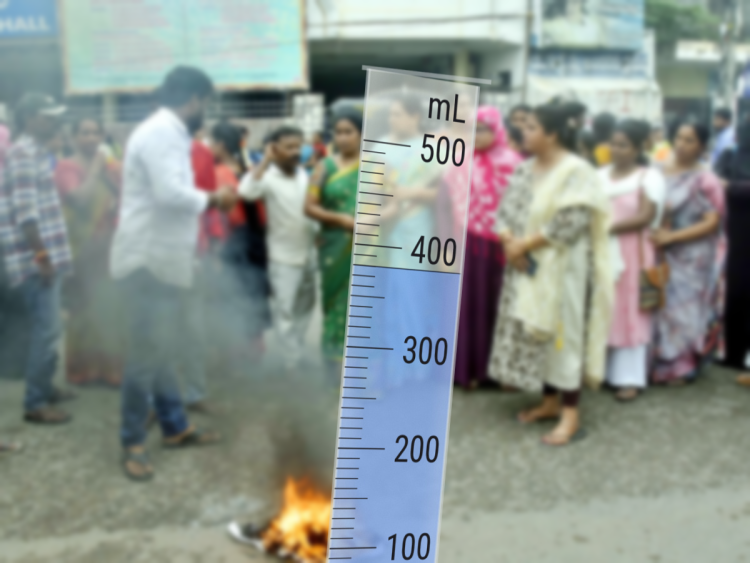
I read 380,mL
